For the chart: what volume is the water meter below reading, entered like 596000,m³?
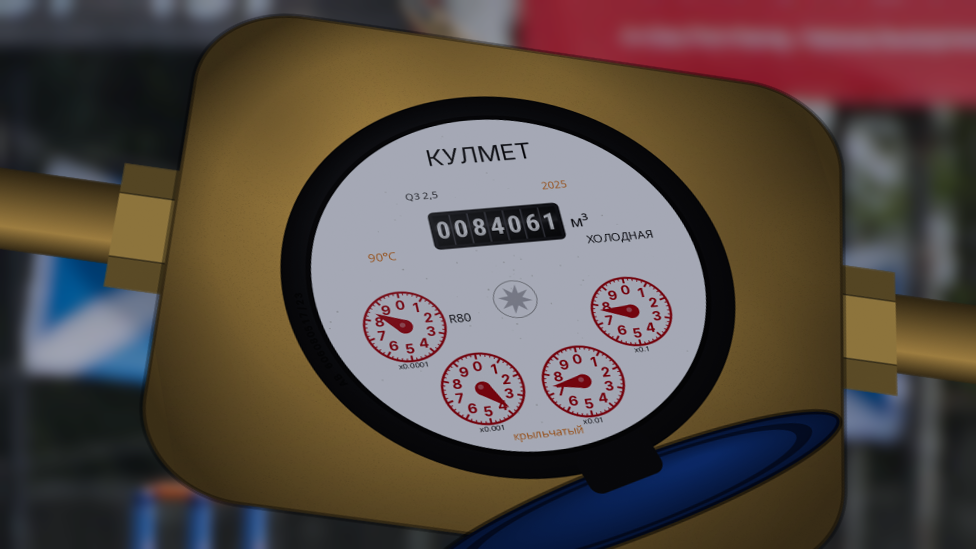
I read 84061.7738,m³
